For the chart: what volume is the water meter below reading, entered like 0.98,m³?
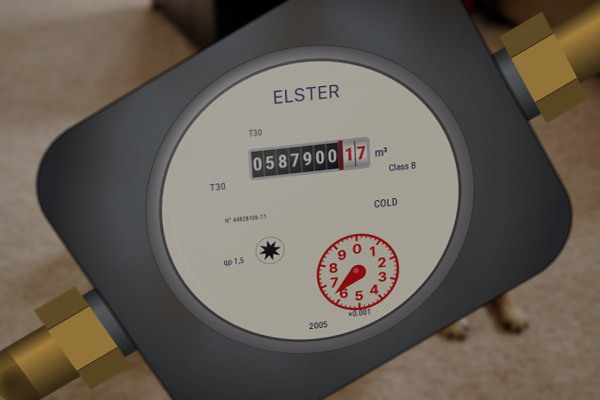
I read 587900.176,m³
